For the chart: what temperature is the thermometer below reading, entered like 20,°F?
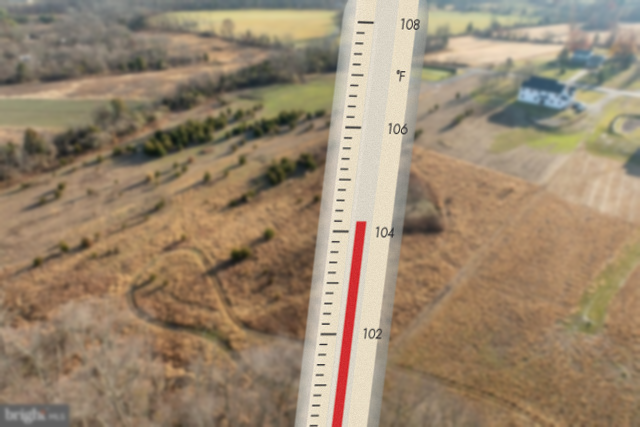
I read 104.2,°F
